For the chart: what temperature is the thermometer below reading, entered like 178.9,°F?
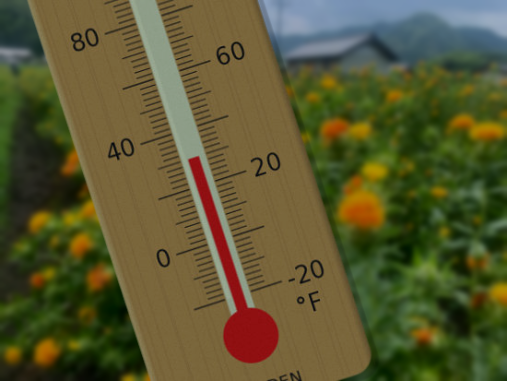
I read 30,°F
